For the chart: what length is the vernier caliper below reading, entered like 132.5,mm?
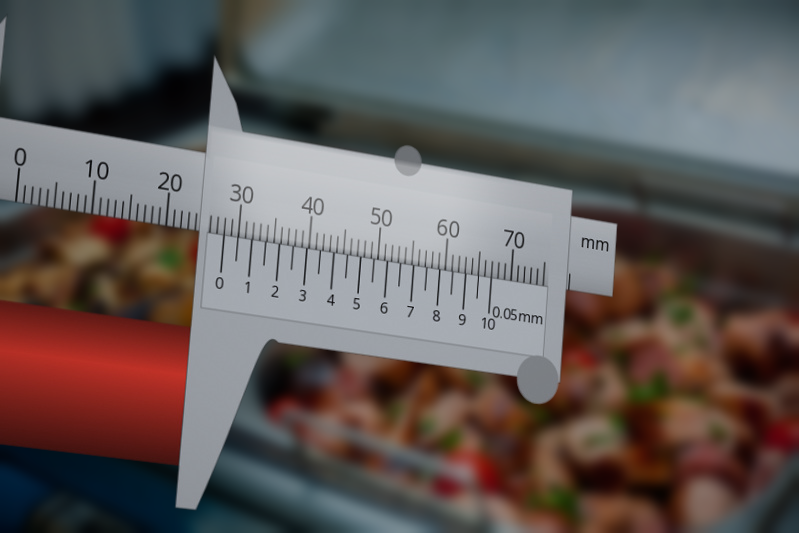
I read 28.0,mm
